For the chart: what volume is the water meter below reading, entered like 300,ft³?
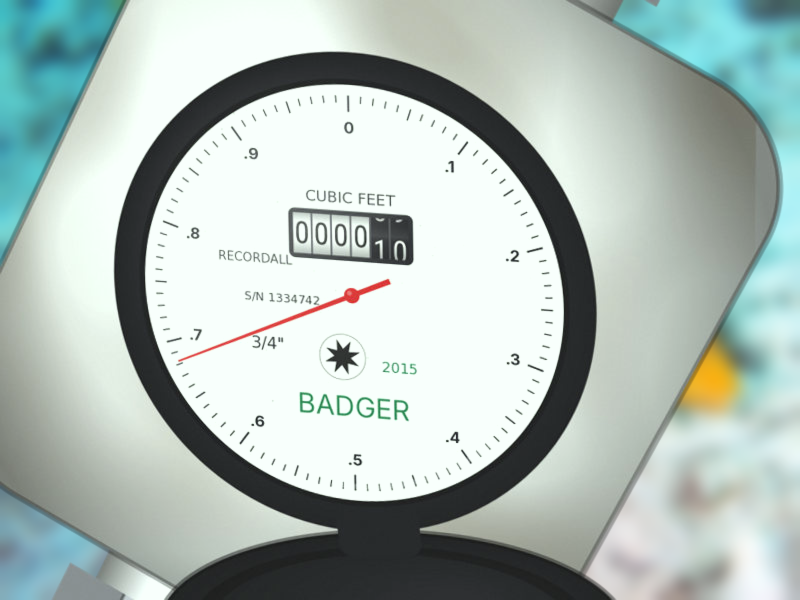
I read 9.68,ft³
